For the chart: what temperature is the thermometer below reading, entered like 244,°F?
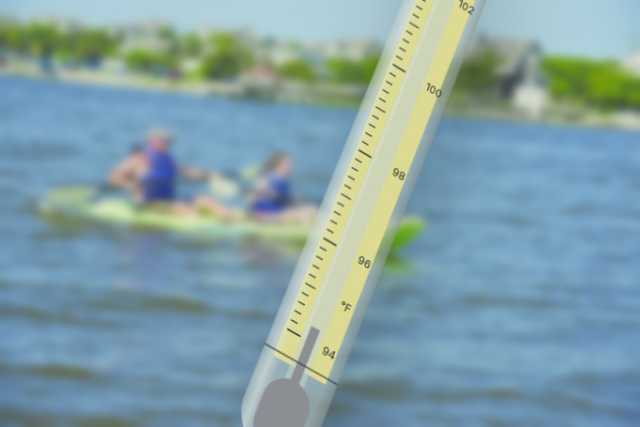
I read 94.3,°F
